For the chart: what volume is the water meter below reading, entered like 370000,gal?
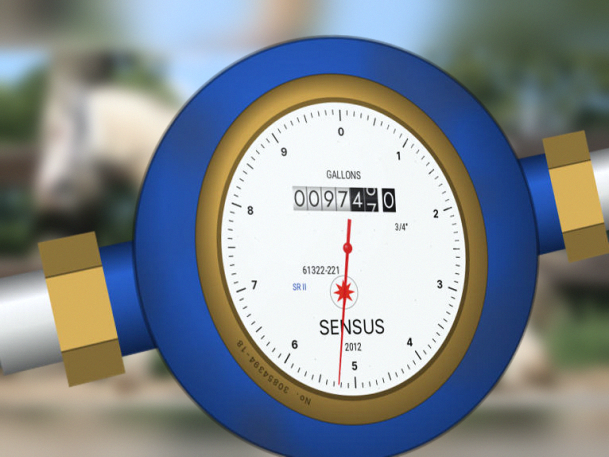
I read 97465.2,gal
